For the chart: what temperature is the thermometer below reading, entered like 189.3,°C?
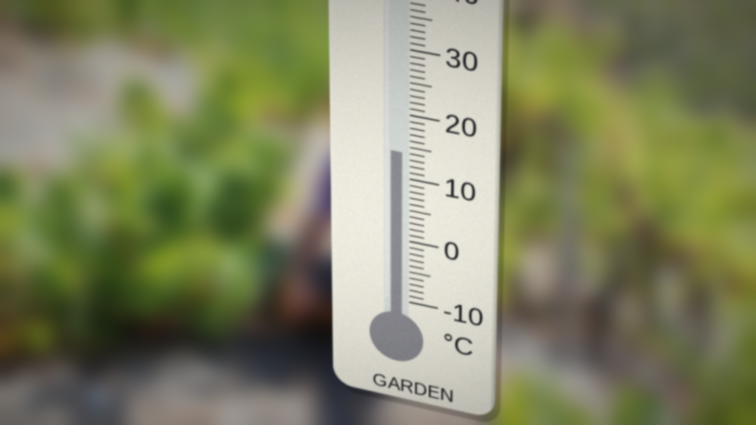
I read 14,°C
